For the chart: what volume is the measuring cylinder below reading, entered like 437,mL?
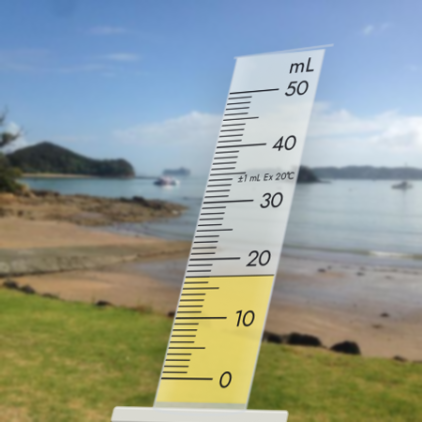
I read 17,mL
